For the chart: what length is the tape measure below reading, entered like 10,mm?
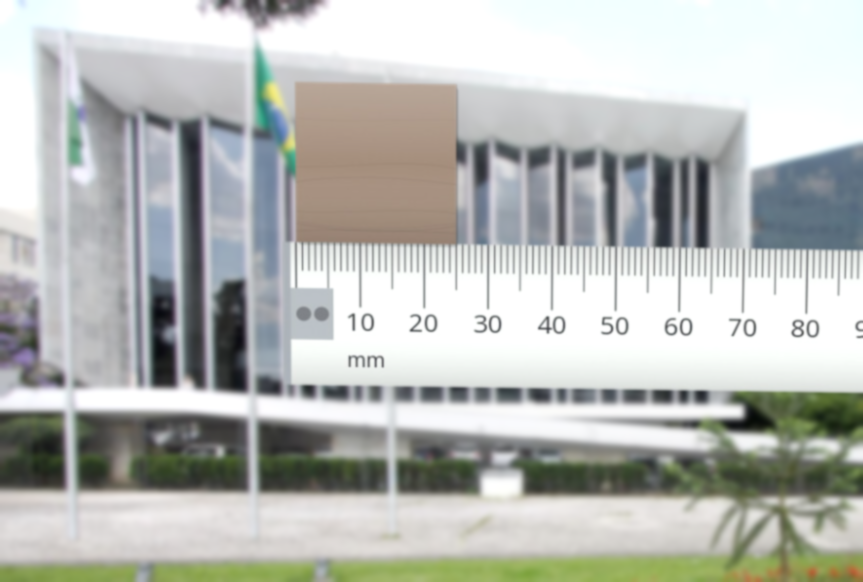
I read 25,mm
